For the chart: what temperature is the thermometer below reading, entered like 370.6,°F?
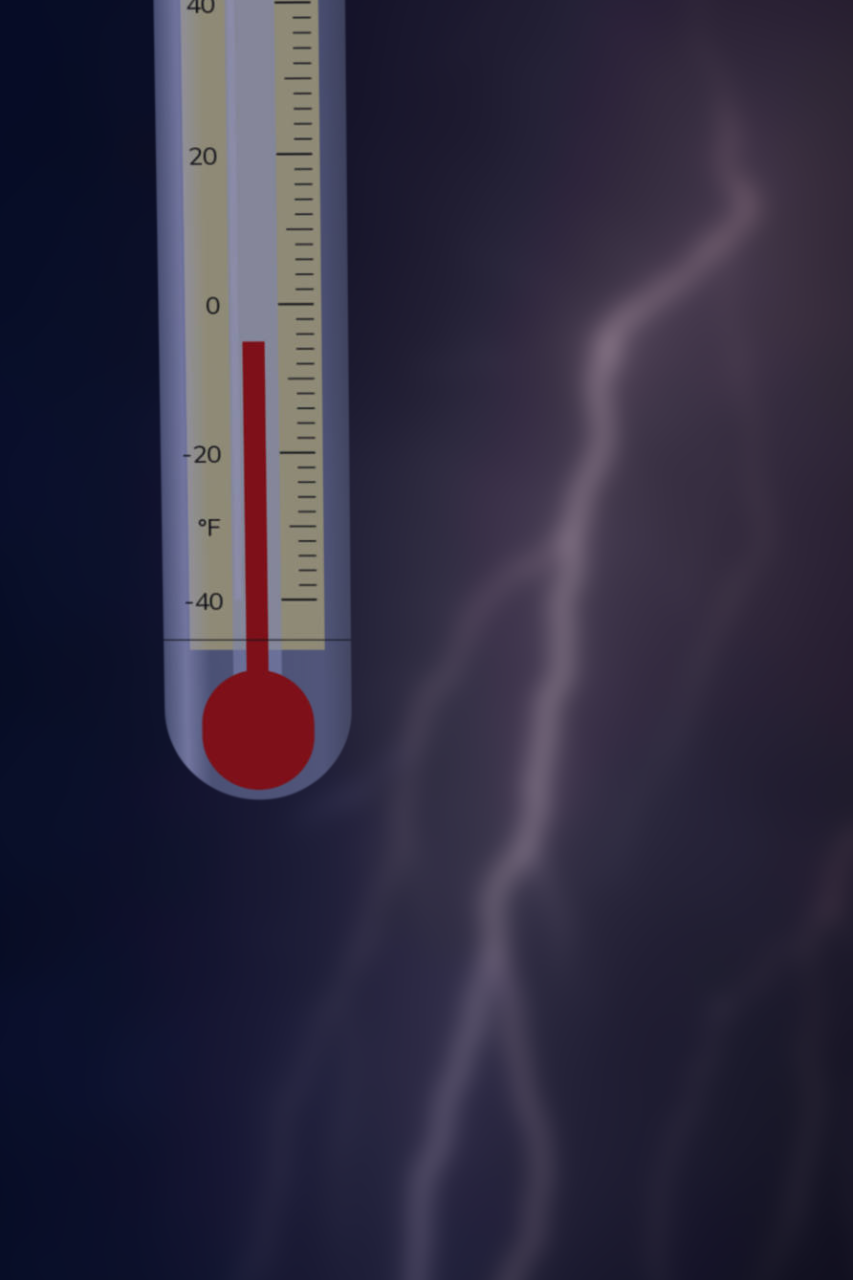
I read -5,°F
